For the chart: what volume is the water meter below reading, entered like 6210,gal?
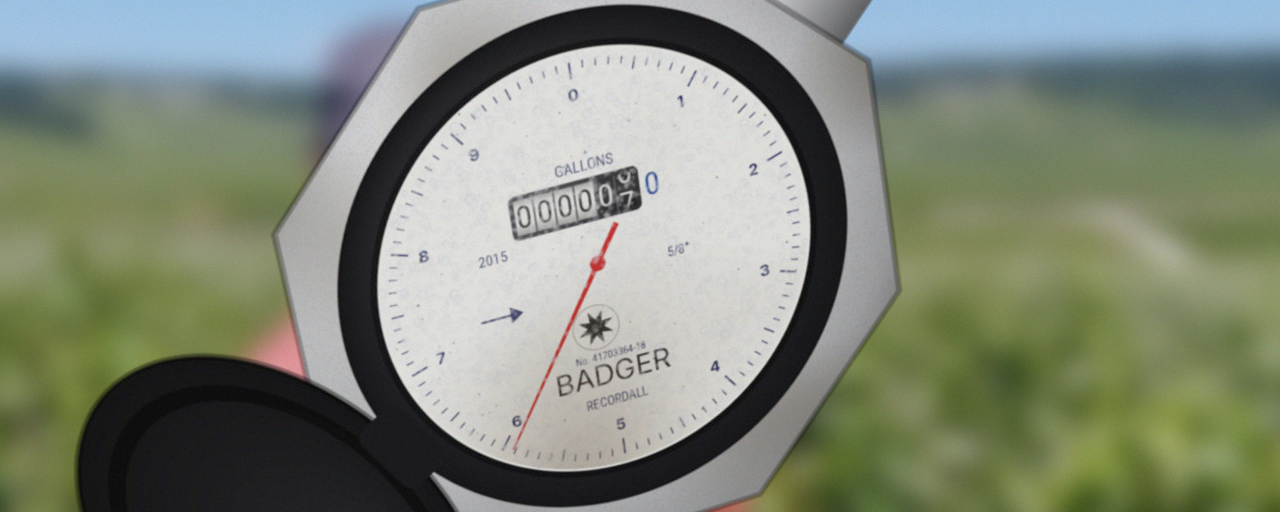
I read 65.9,gal
